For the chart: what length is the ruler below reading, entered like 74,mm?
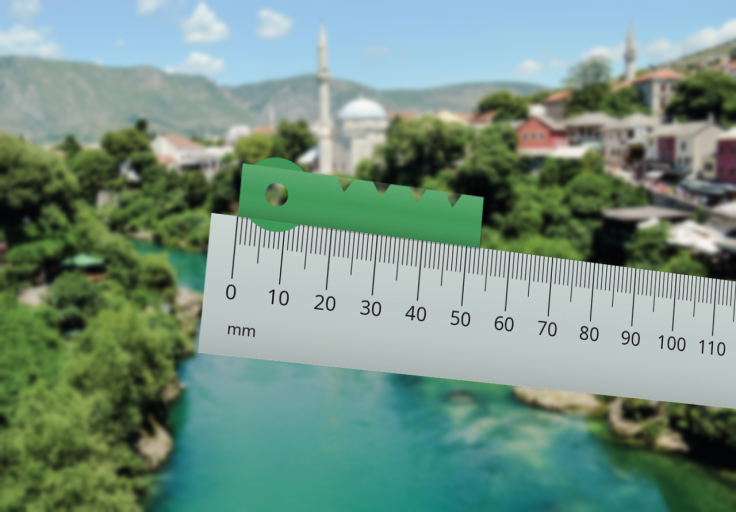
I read 53,mm
